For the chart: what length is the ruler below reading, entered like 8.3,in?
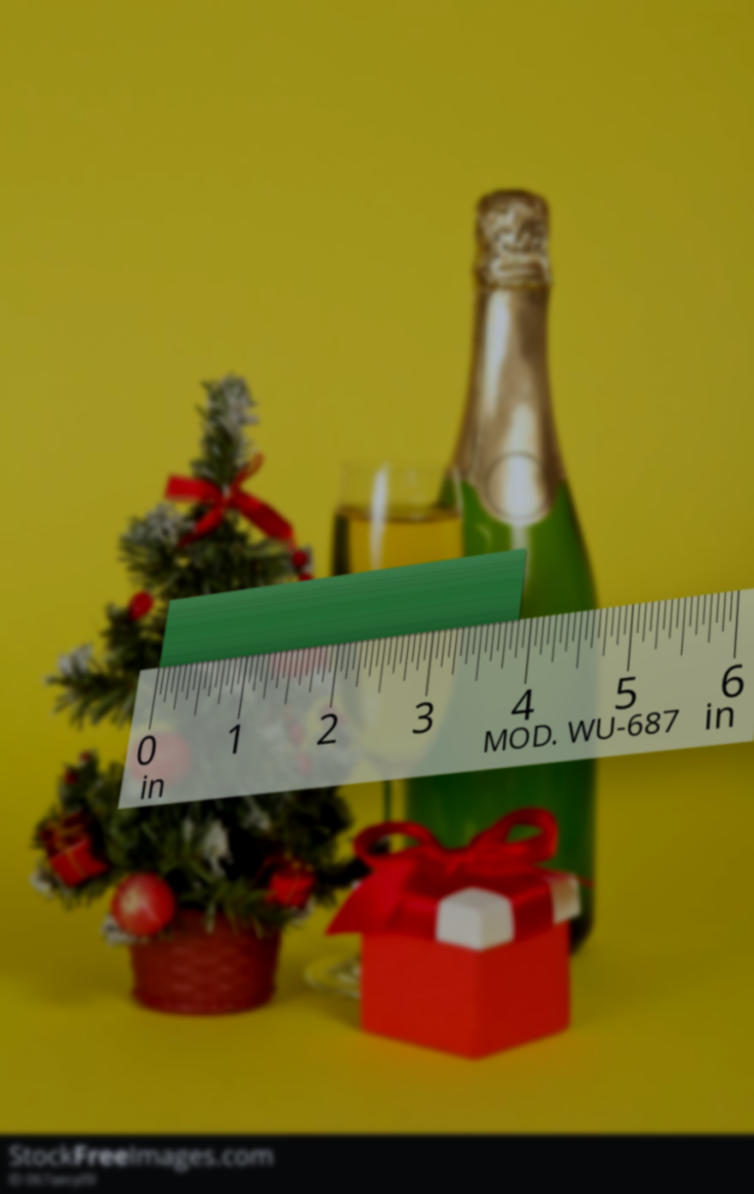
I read 3.875,in
